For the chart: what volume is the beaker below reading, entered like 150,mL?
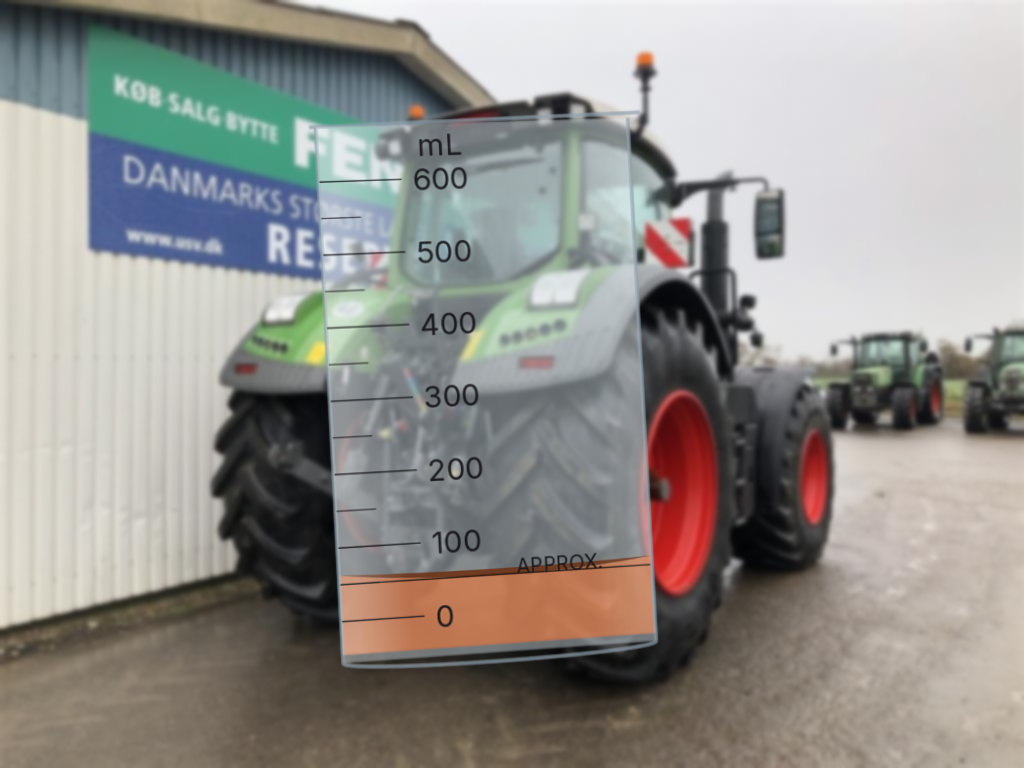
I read 50,mL
